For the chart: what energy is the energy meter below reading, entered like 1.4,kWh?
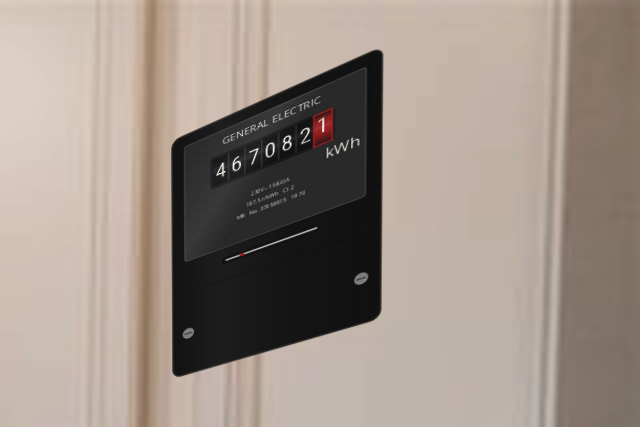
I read 467082.1,kWh
